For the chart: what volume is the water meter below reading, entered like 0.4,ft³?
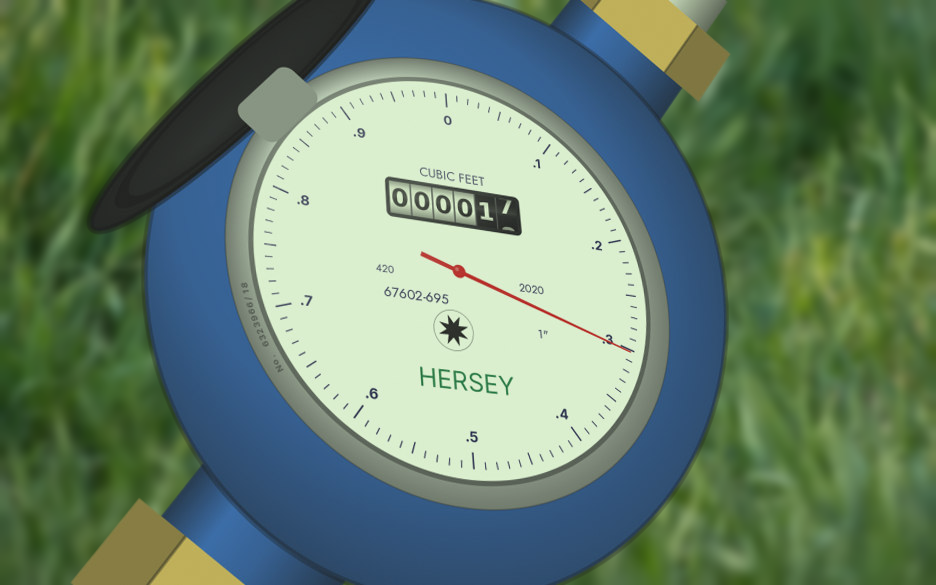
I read 17.30,ft³
